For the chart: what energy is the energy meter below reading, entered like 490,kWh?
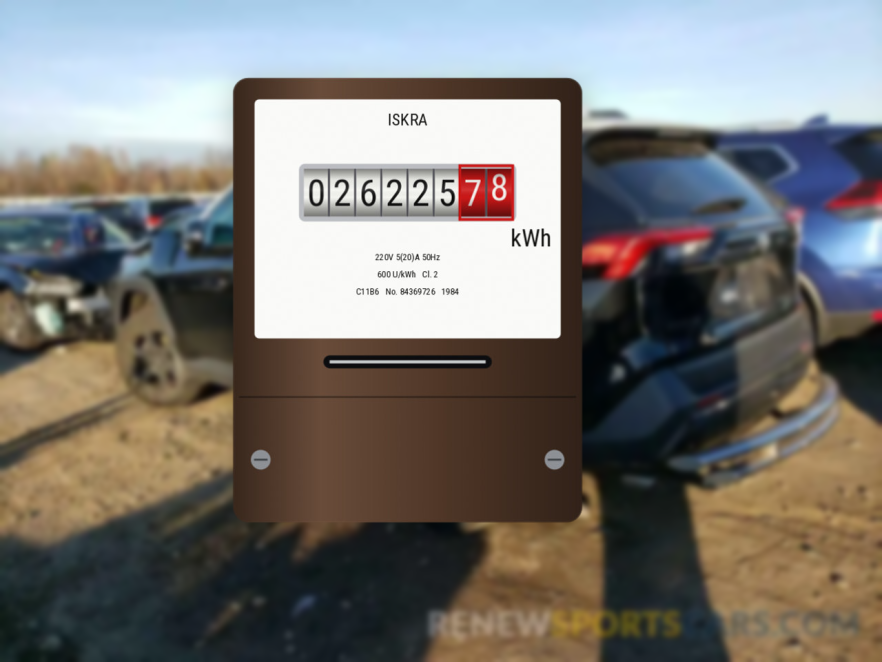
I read 26225.78,kWh
